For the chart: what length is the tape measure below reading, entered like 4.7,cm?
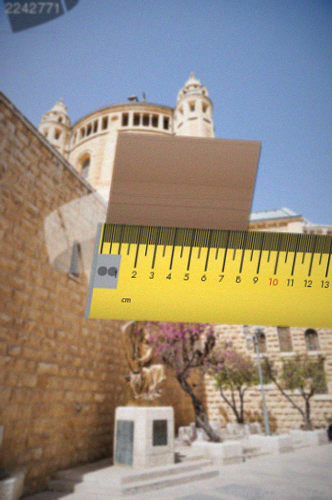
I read 8,cm
